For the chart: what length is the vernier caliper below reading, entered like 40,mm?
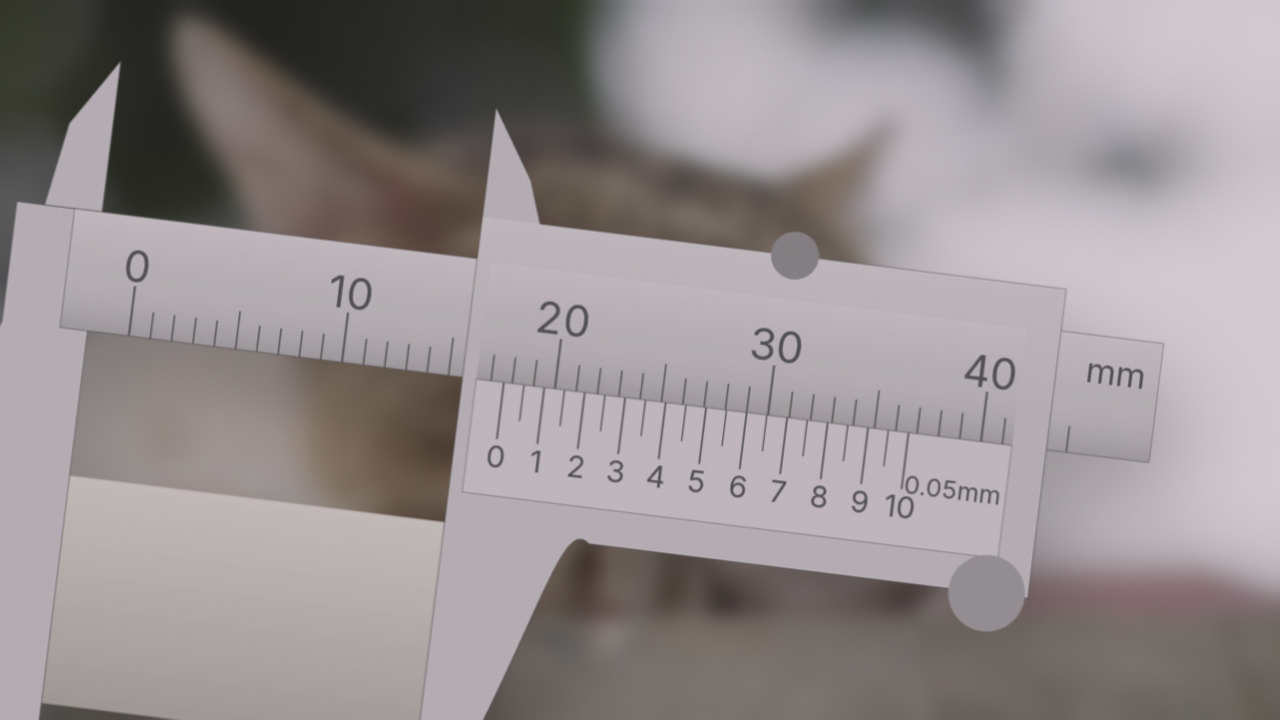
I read 17.6,mm
